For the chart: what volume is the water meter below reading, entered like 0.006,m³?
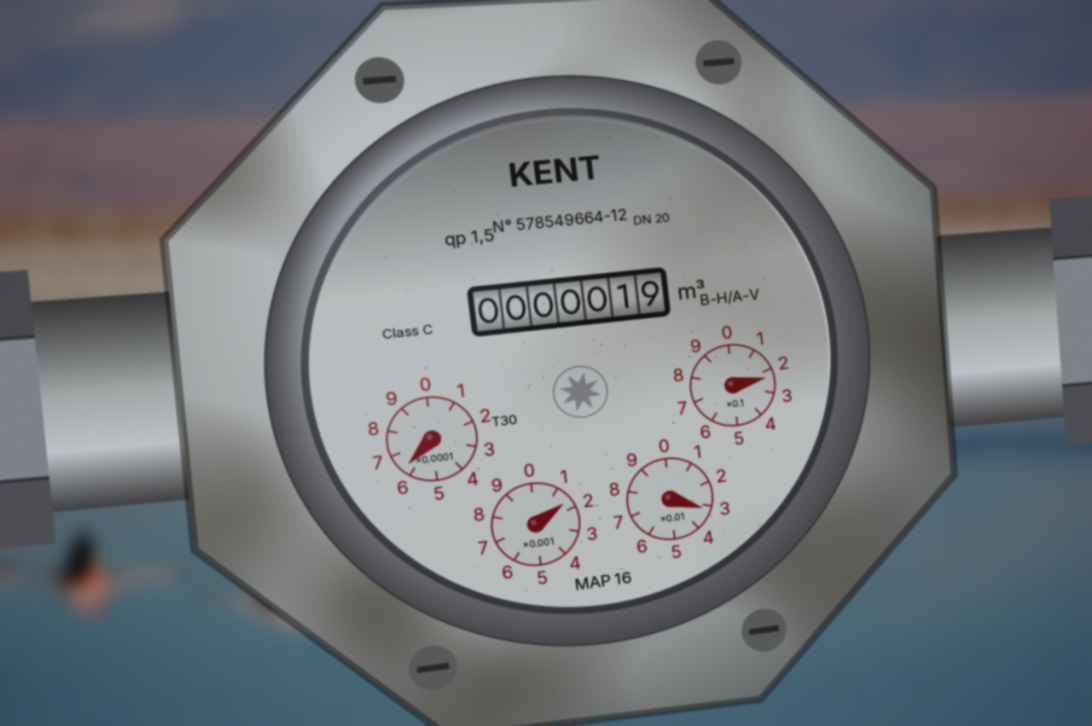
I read 19.2316,m³
